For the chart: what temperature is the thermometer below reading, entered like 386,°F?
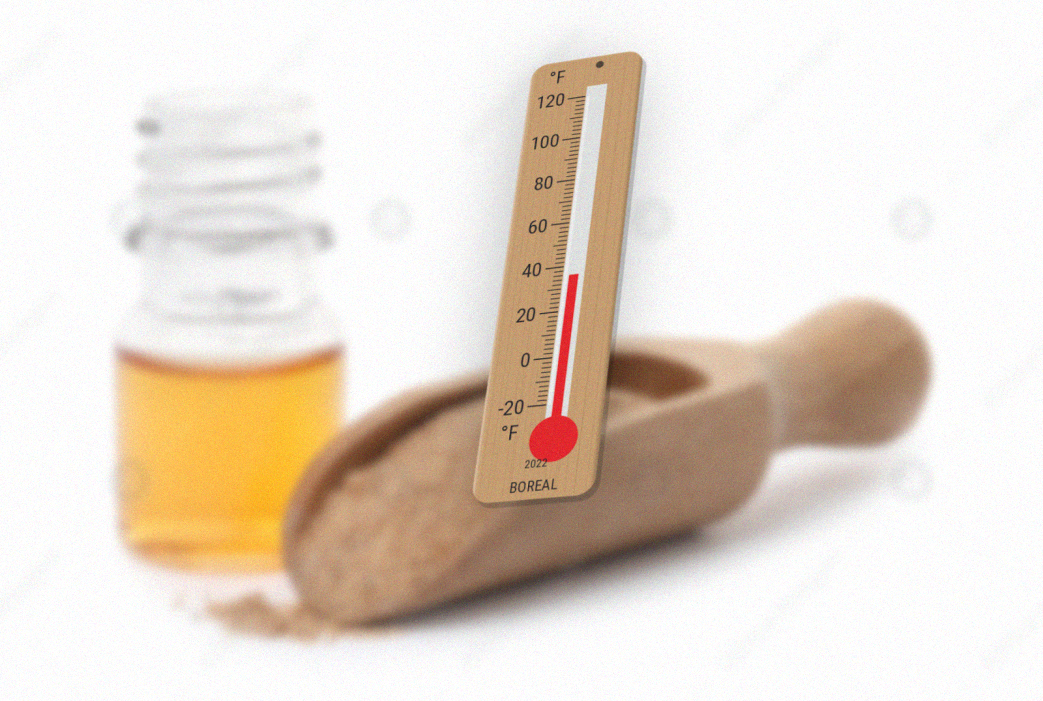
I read 36,°F
